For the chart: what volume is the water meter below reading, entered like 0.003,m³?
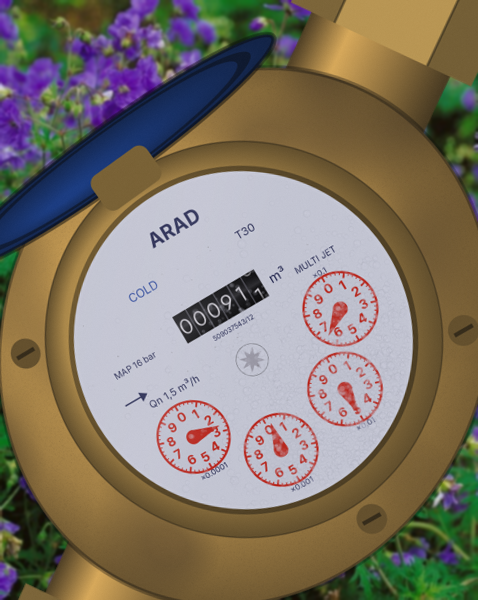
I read 910.6502,m³
